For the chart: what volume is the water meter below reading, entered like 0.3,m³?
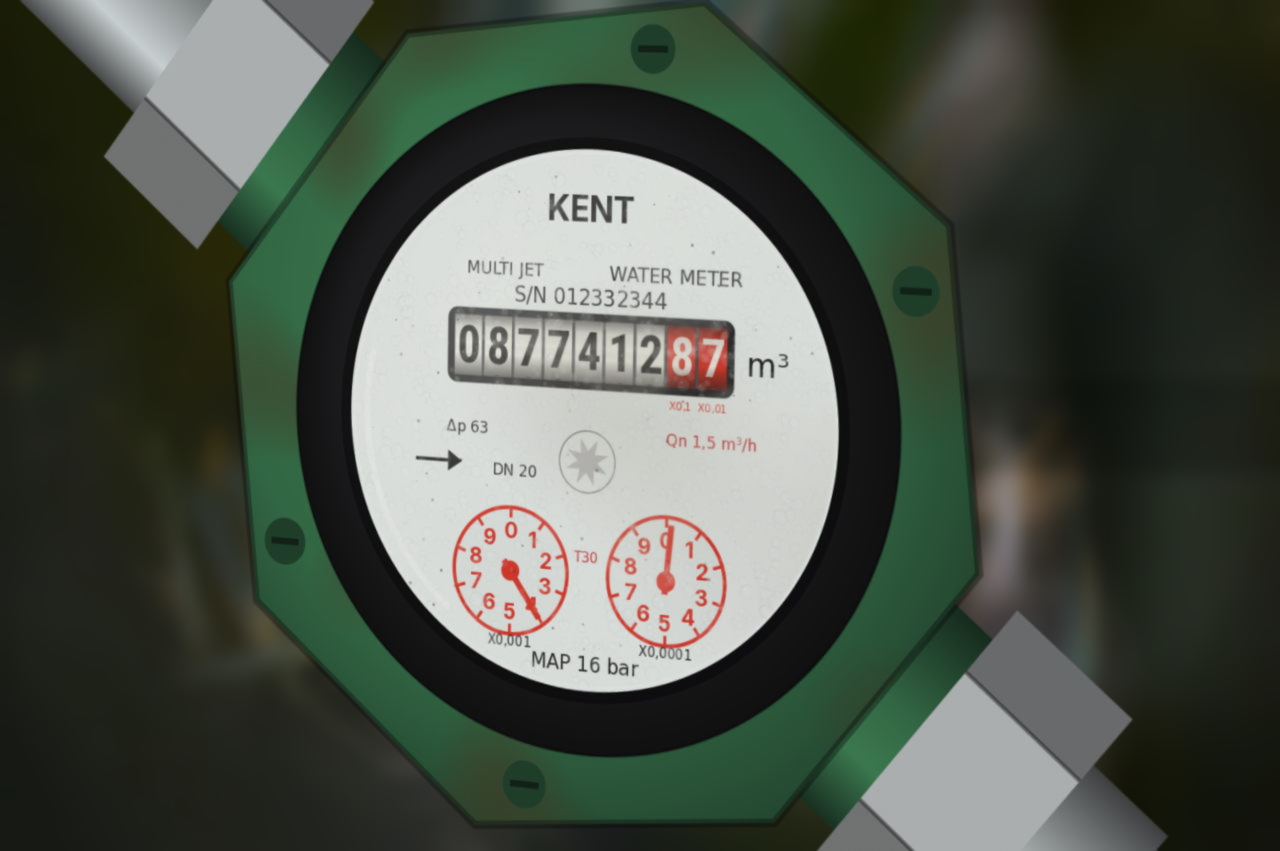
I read 877412.8740,m³
